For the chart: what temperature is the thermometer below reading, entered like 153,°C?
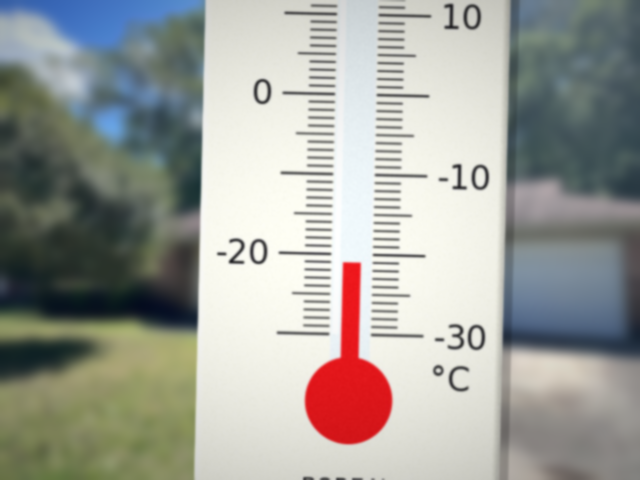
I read -21,°C
